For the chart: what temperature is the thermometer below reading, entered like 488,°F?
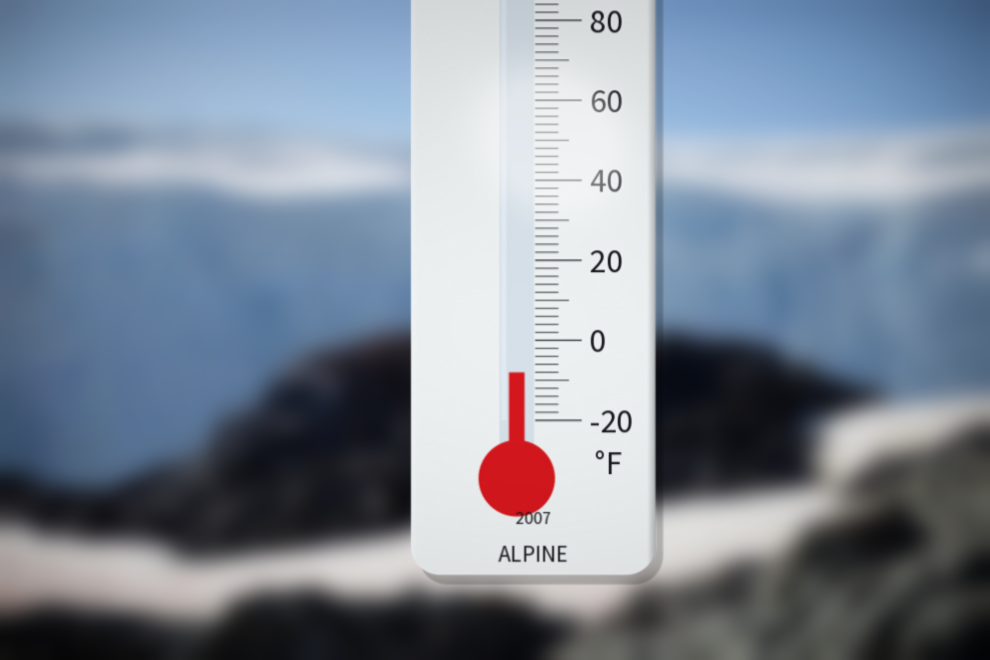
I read -8,°F
